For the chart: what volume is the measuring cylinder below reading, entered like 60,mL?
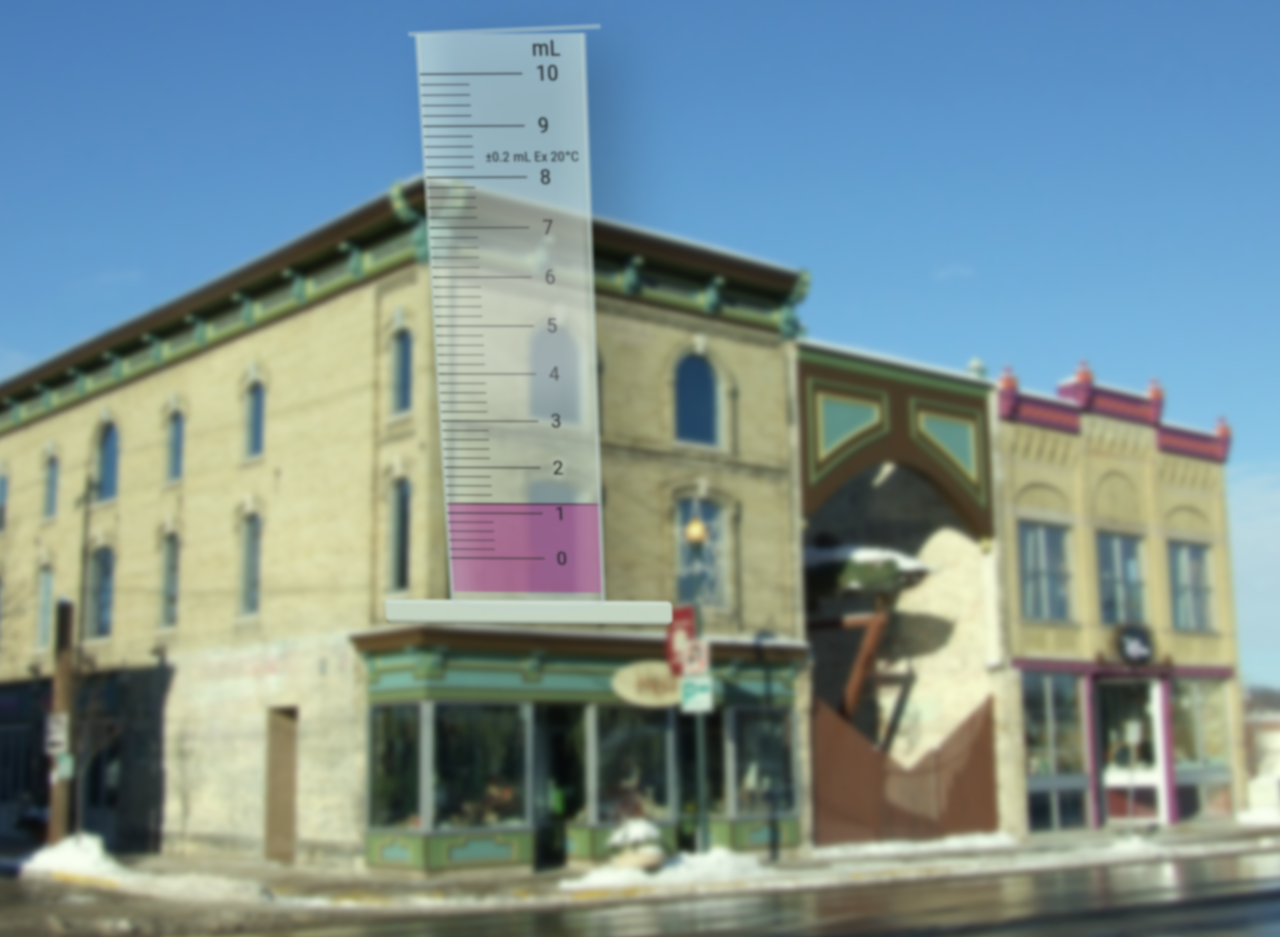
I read 1.2,mL
